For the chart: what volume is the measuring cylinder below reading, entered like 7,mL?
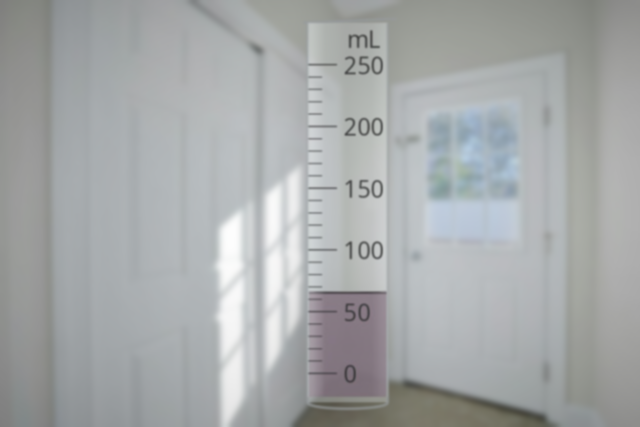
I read 65,mL
